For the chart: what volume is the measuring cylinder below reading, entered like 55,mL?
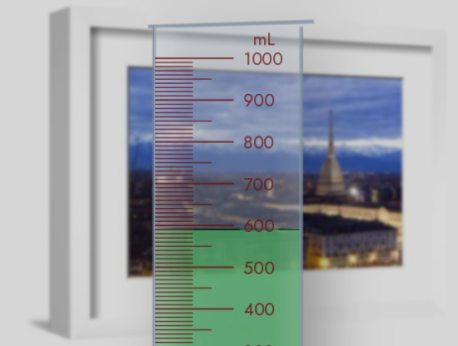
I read 590,mL
